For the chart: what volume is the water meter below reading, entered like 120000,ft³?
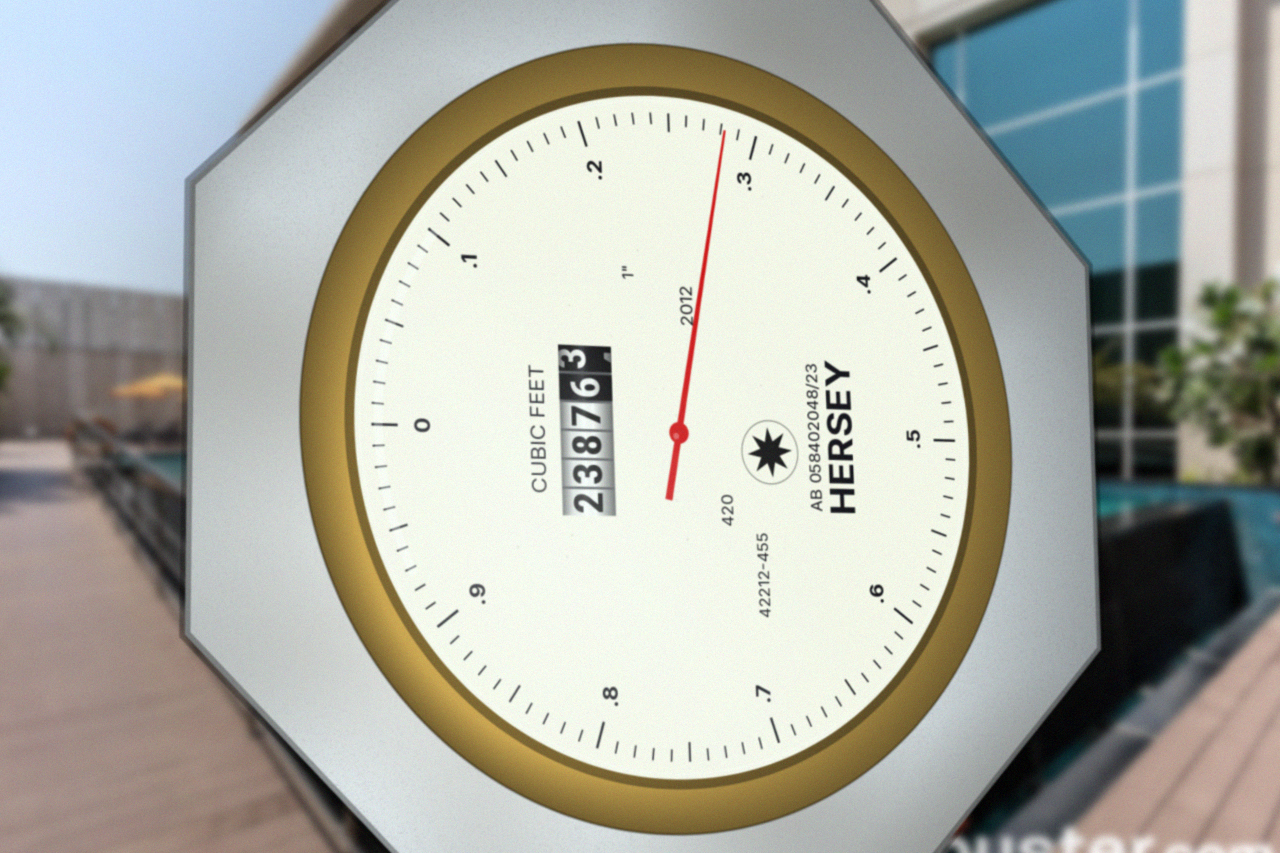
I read 238763.28,ft³
